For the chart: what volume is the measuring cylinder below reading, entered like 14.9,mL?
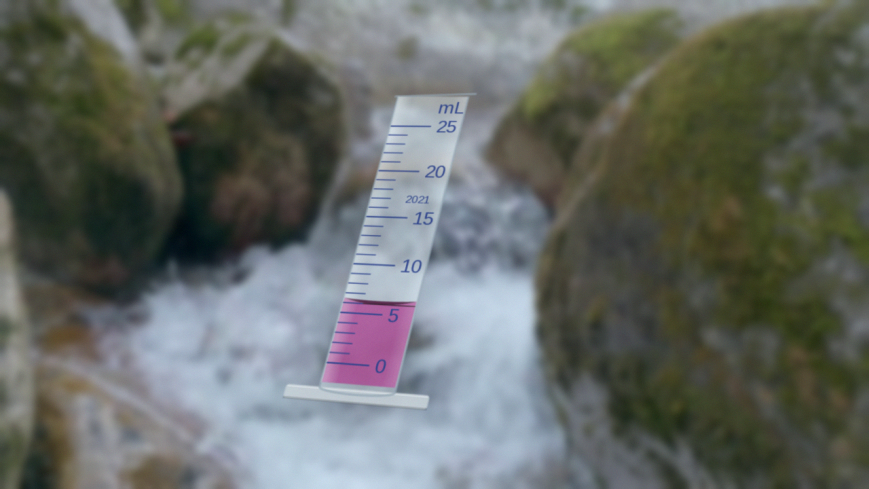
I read 6,mL
